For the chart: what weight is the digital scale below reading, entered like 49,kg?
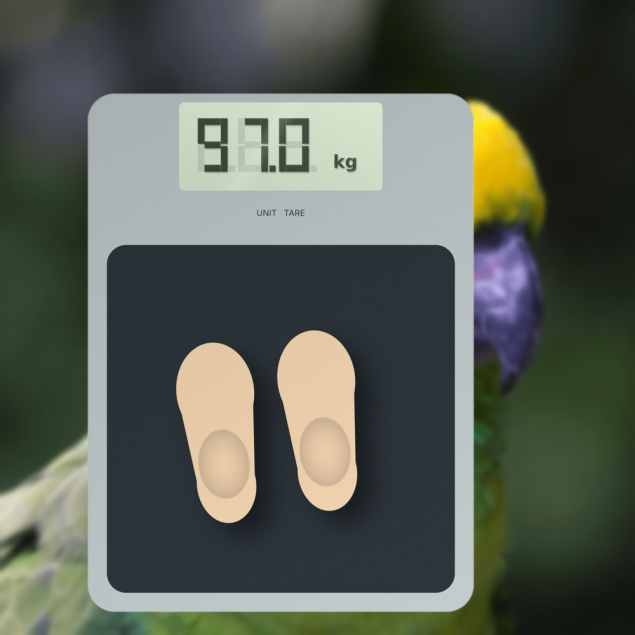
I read 97.0,kg
